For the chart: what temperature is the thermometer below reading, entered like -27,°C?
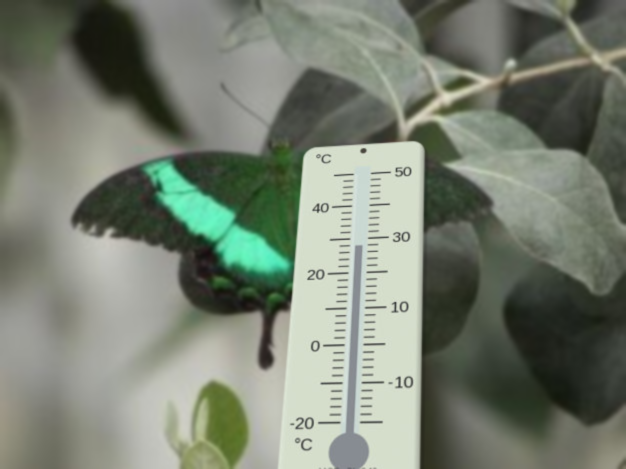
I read 28,°C
